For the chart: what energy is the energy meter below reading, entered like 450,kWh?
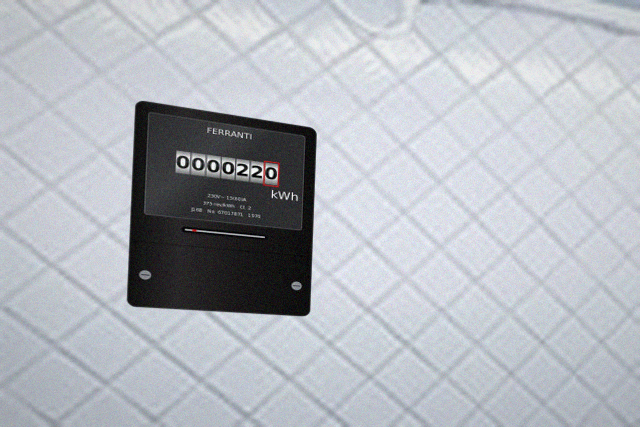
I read 22.0,kWh
